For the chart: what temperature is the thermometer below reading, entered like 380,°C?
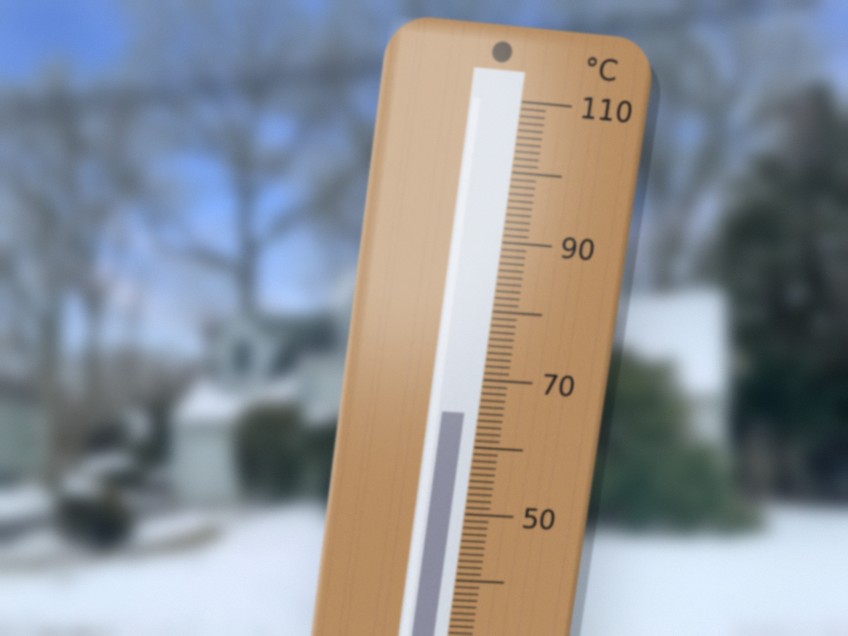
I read 65,°C
